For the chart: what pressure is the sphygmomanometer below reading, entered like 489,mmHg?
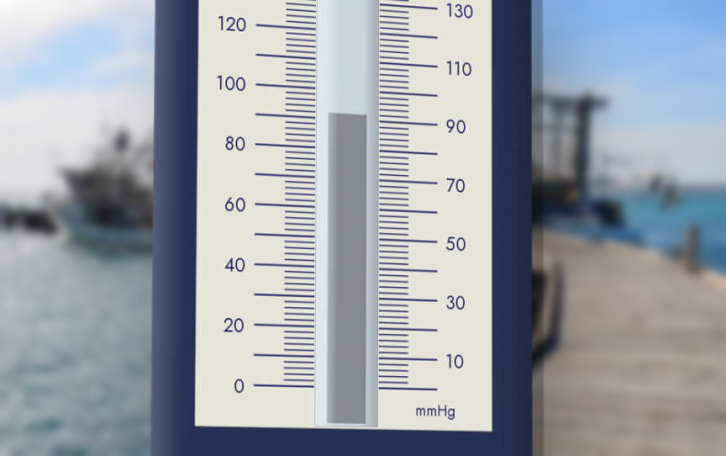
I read 92,mmHg
